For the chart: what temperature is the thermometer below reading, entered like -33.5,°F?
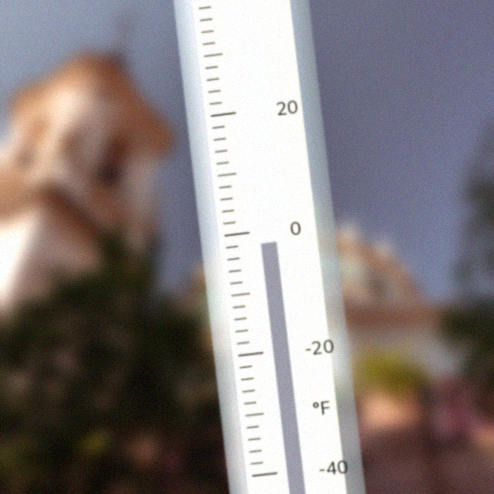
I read -2,°F
